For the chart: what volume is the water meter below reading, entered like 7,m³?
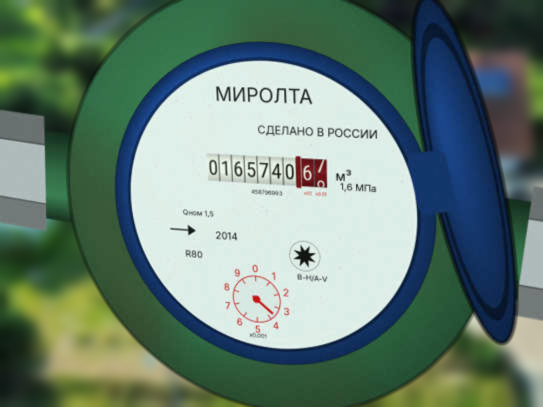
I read 165740.673,m³
